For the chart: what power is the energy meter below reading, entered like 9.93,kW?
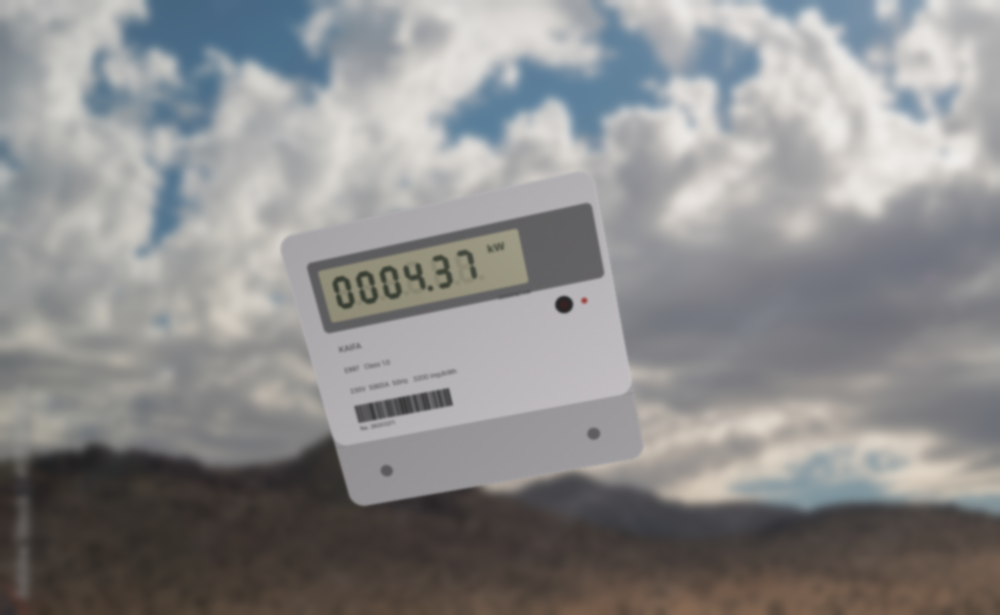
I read 4.37,kW
